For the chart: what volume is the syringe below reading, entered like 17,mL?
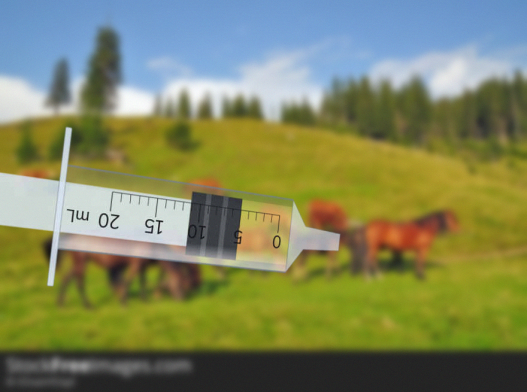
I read 5,mL
